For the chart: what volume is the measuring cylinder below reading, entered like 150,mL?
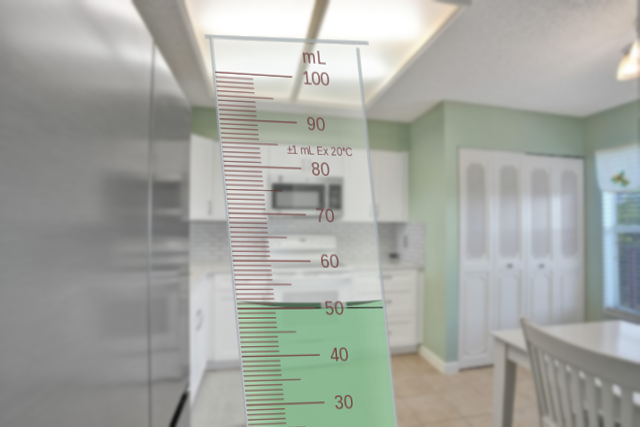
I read 50,mL
